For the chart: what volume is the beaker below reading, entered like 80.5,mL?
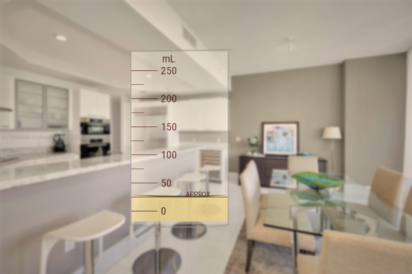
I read 25,mL
